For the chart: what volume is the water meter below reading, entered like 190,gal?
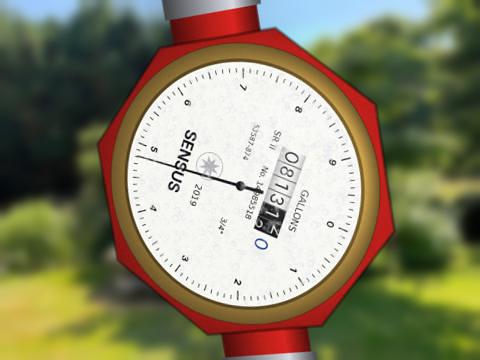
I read 813124.8,gal
